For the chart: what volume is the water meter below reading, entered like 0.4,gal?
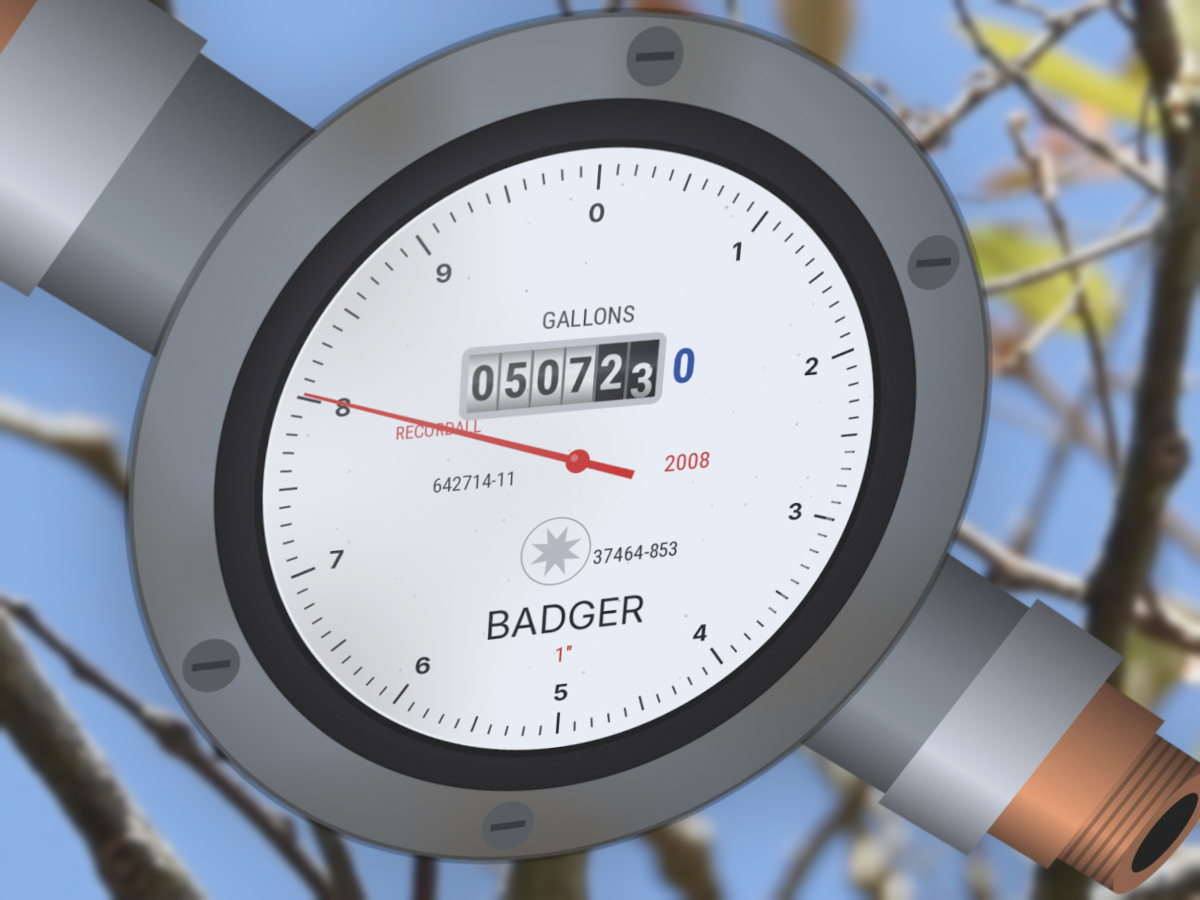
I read 507228.0,gal
